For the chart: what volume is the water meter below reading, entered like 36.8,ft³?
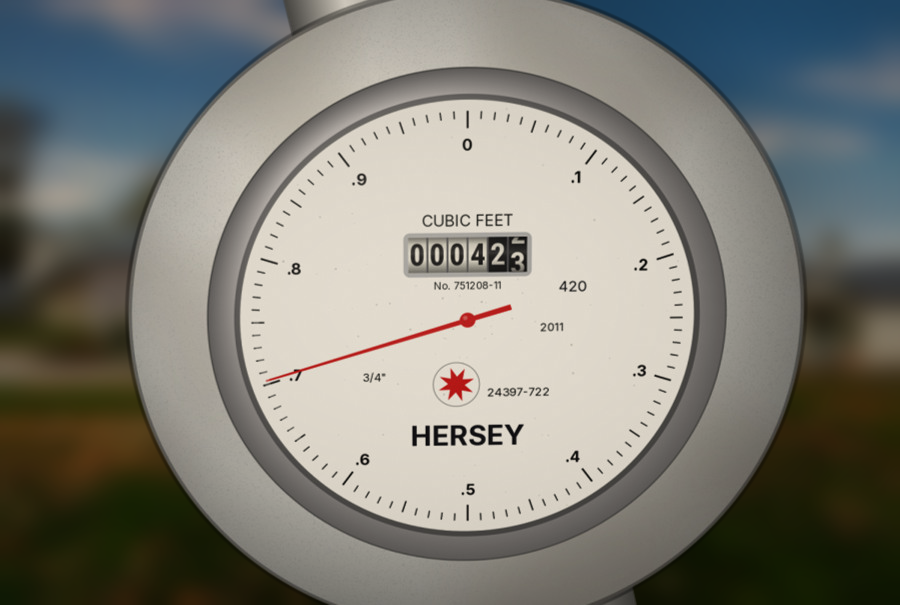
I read 422.70,ft³
